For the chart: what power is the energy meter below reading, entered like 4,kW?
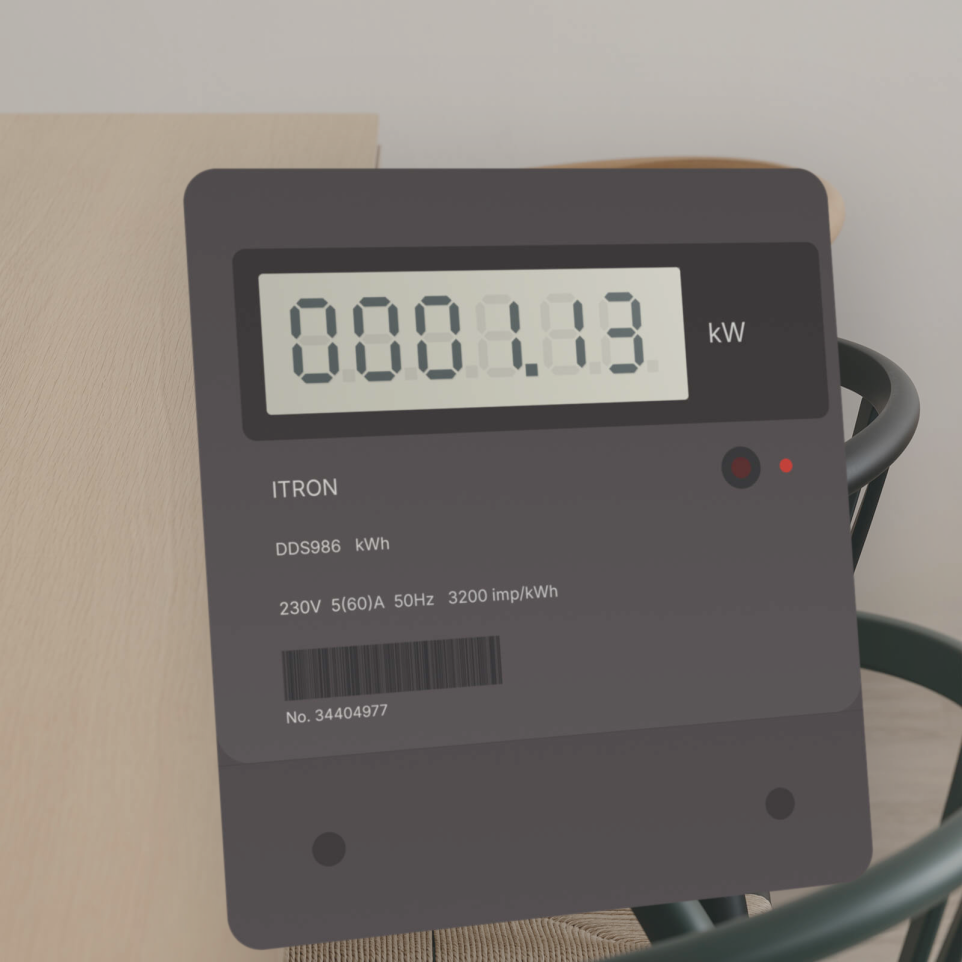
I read 1.13,kW
